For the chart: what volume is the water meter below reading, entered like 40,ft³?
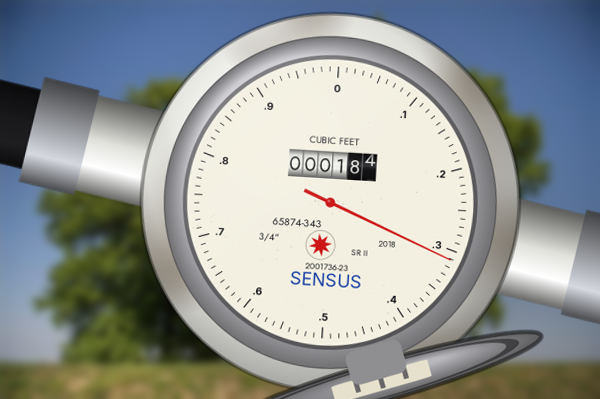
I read 184.31,ft³
